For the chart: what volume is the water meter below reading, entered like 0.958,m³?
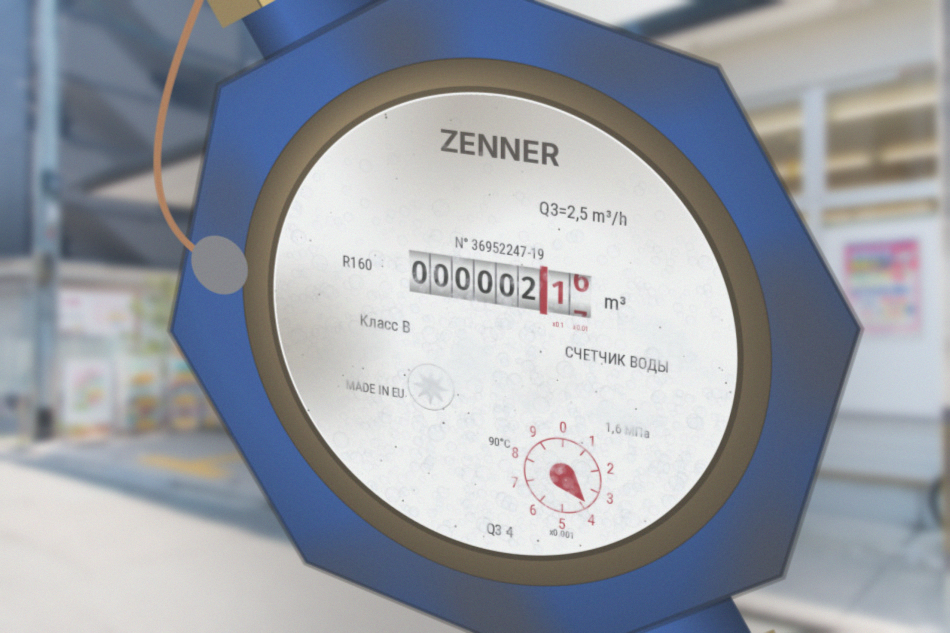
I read 2.163,m³
